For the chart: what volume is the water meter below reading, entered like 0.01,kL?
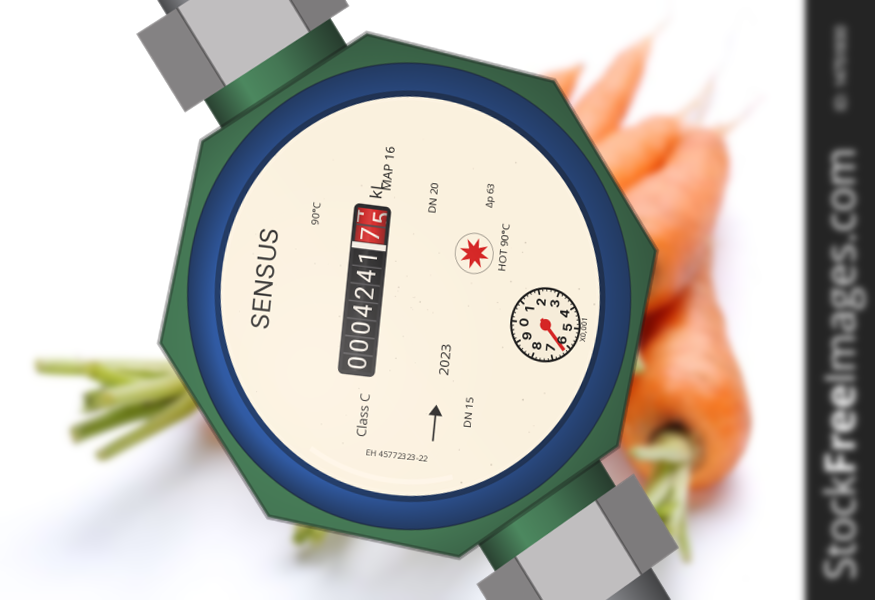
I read 4241.746,kL
